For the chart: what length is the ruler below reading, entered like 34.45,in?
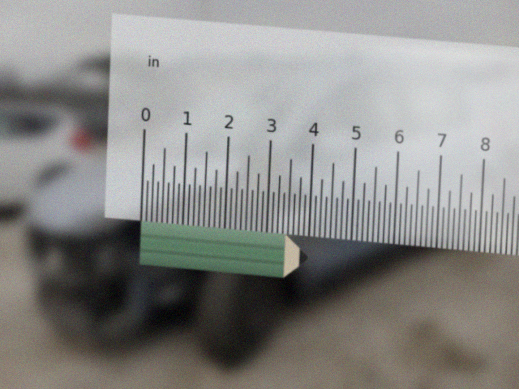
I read 4,in
